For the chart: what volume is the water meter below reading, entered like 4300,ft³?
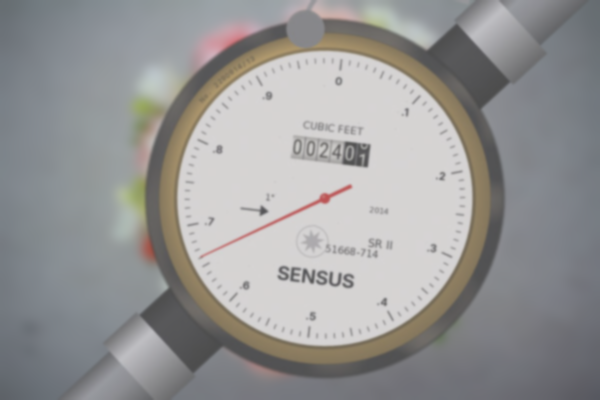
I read 2400.66,ft³
